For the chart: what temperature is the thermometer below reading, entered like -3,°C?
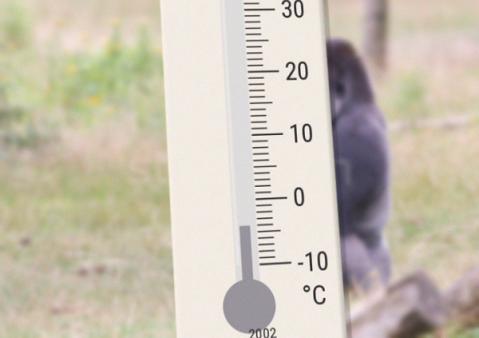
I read -4,°C
